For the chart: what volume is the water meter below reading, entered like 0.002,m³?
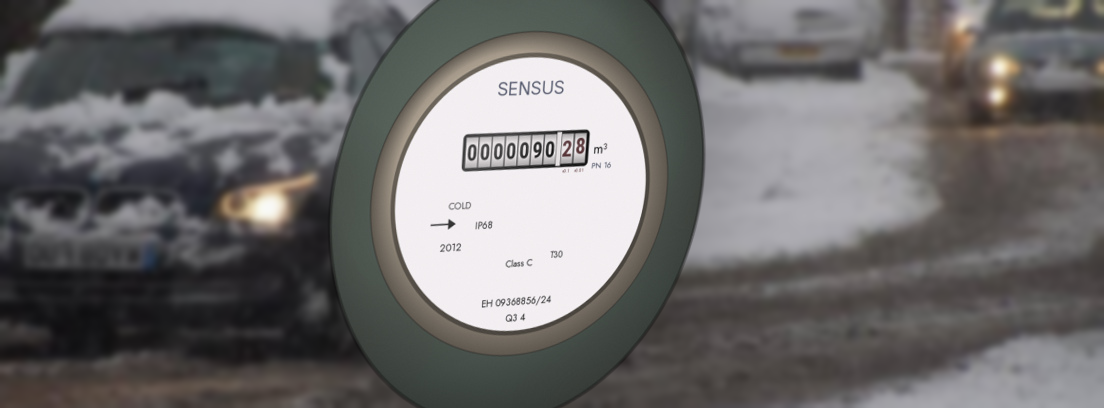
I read 90.28,m³
